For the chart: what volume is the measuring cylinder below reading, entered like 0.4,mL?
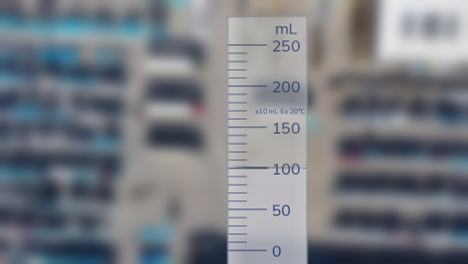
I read 100,mL
